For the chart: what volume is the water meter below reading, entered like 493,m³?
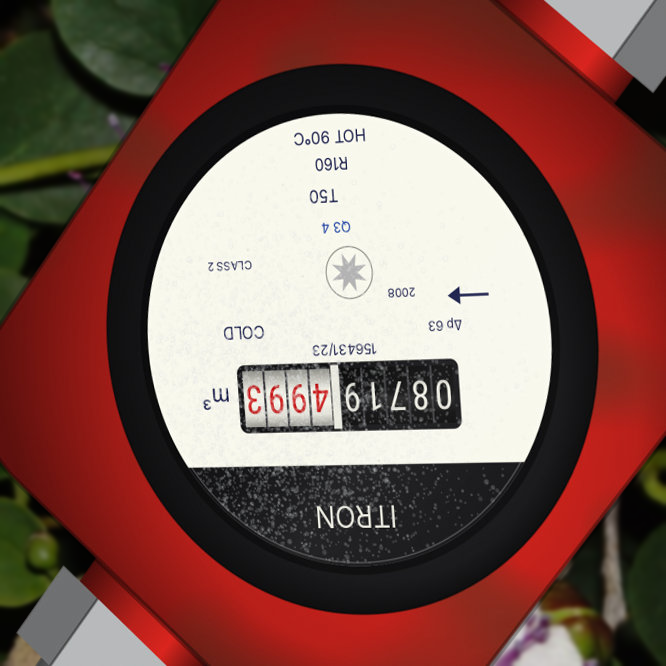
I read 8719.4993,m³
